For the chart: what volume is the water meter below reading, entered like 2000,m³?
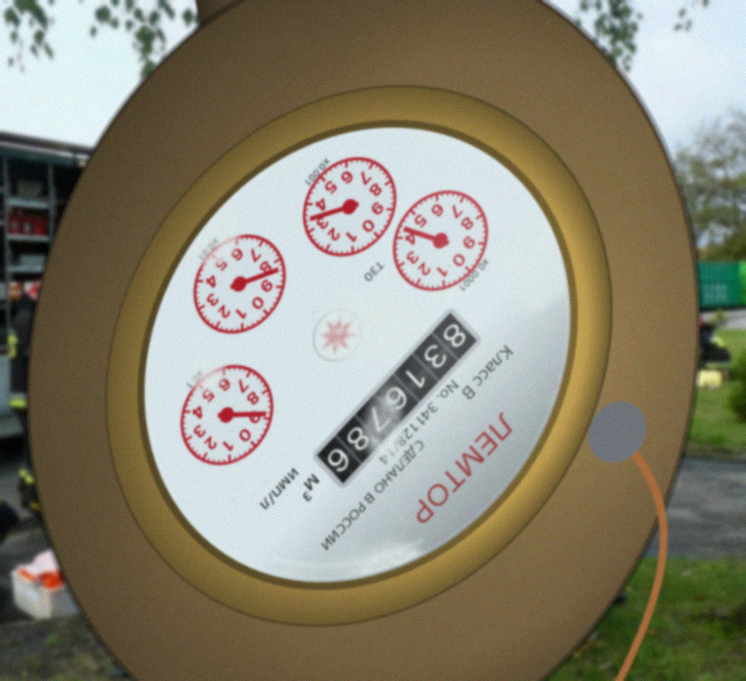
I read 8316786.8834,m³
